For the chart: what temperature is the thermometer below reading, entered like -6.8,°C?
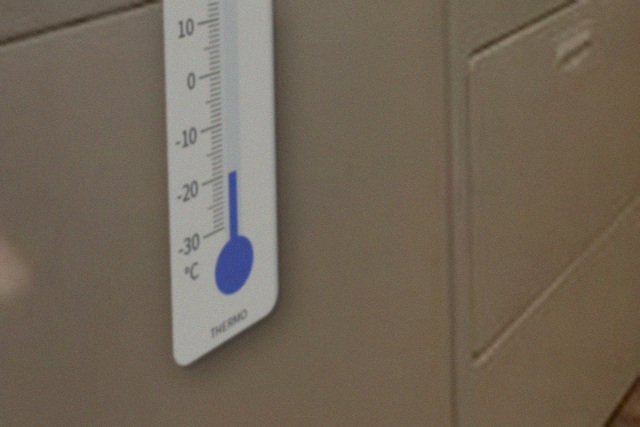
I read -20,°C
